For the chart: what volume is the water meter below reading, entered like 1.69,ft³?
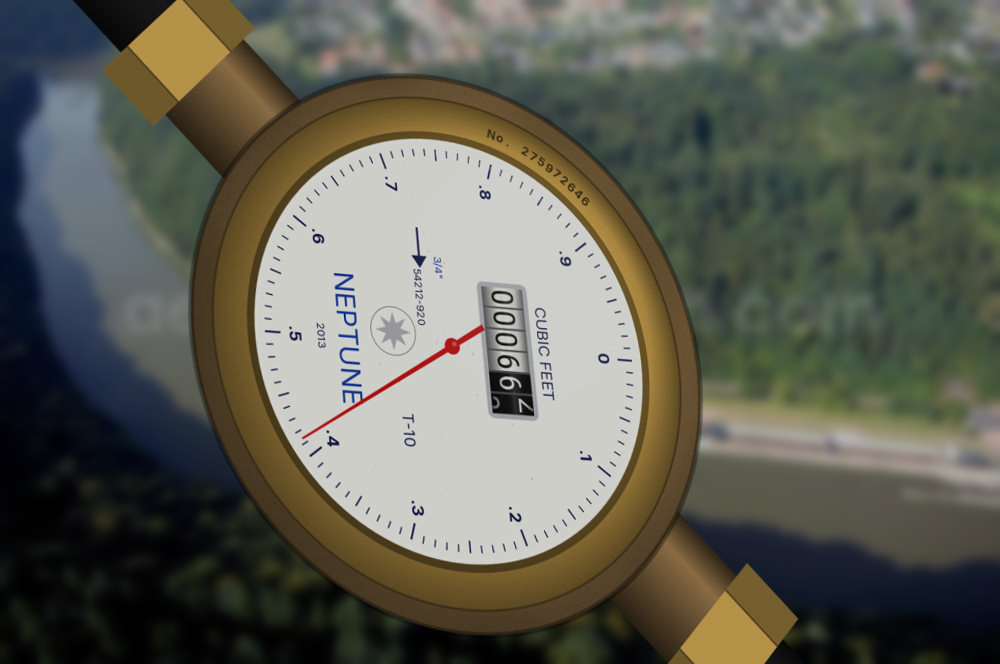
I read 662.41,ft³
